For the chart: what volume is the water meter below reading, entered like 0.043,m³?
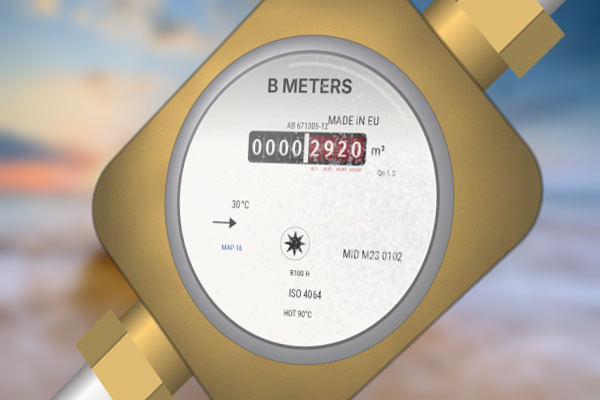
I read 0.2920,m³
